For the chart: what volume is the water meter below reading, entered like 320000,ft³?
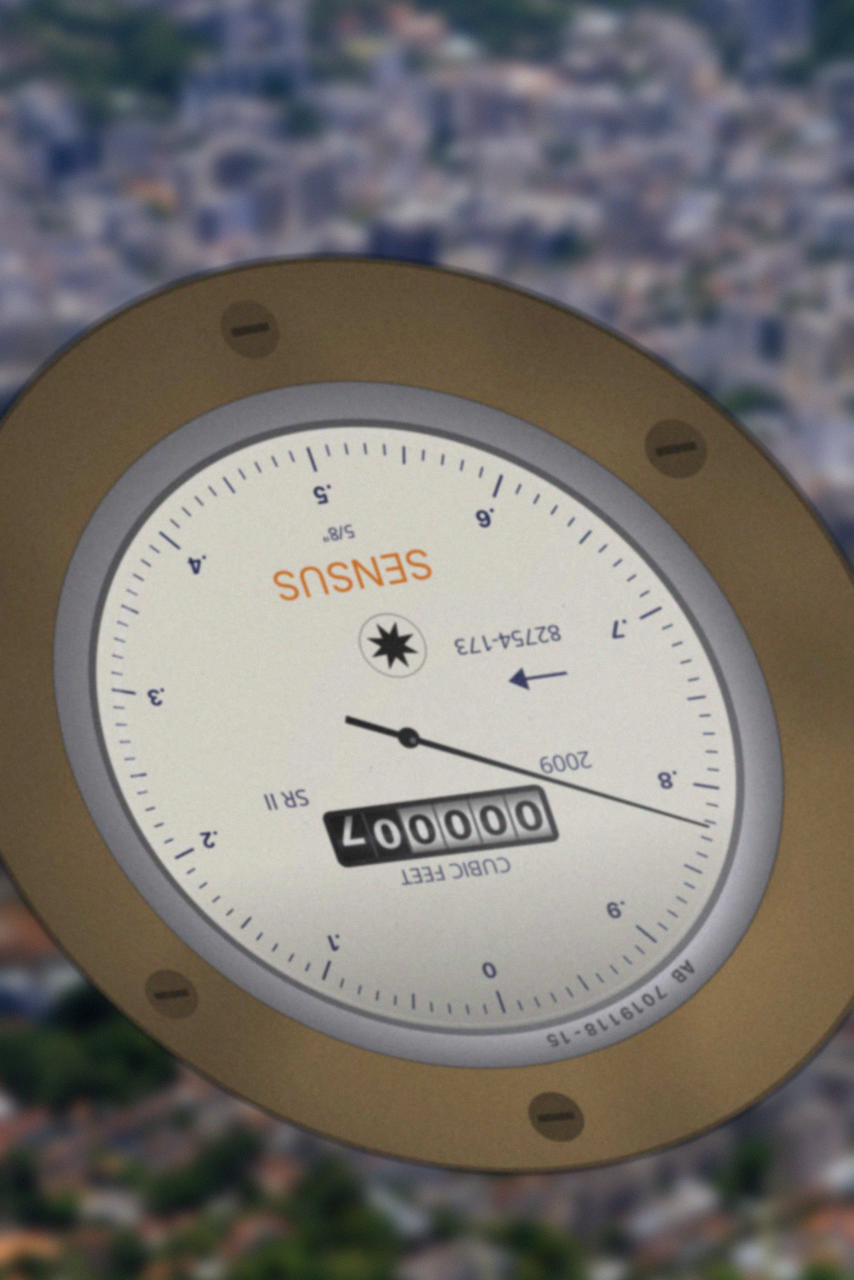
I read 6.82,ft³
